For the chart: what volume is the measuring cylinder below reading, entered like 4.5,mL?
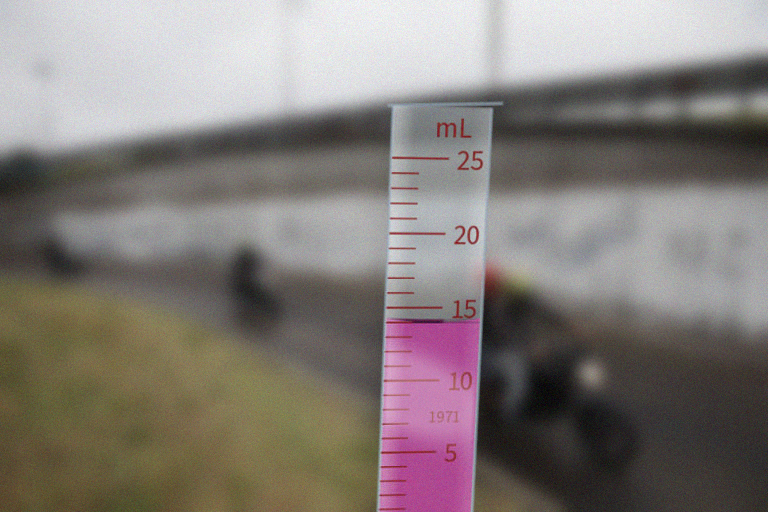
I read 14,mL
